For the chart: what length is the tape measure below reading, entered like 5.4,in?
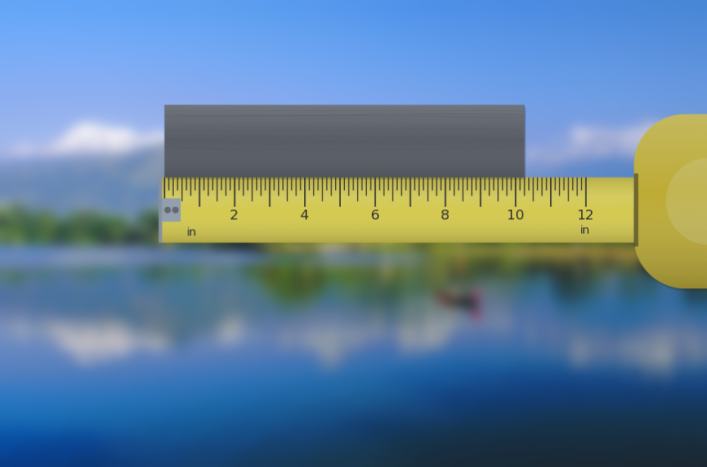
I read 10.25,in
